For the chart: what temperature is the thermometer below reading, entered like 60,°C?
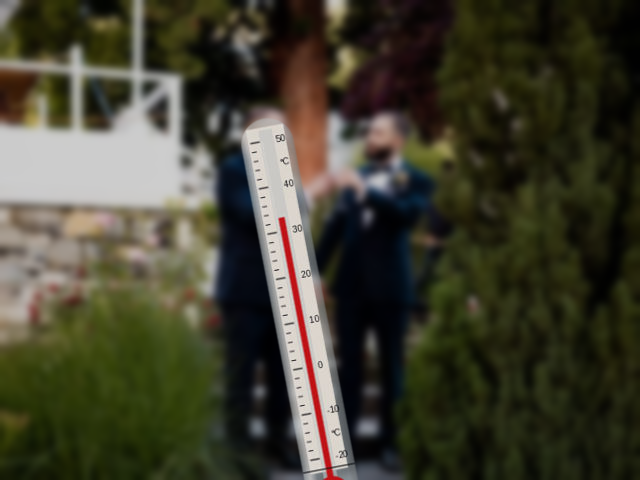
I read 33,°C
